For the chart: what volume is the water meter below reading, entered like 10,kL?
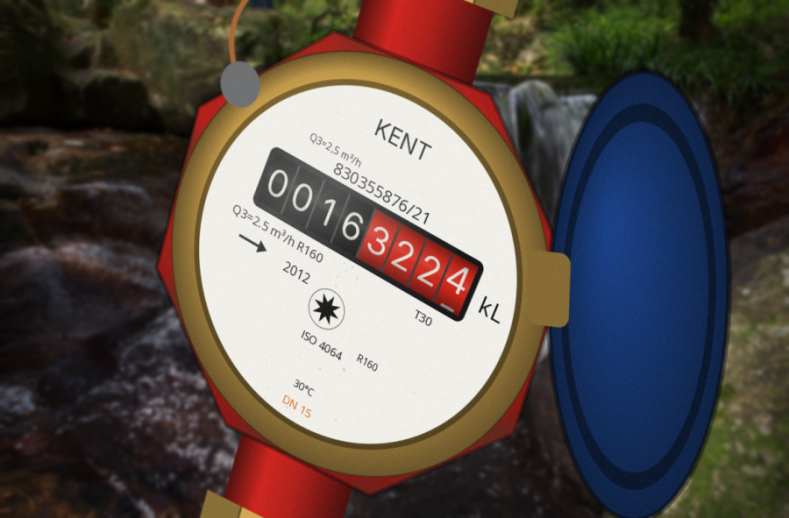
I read 16.3224,kL
